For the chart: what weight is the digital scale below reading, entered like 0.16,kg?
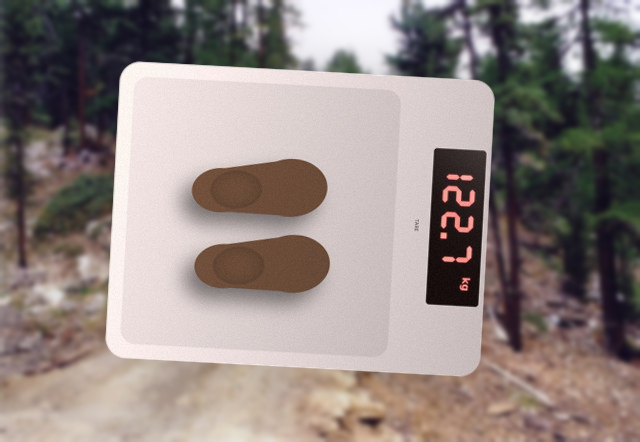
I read 122.7,kg
